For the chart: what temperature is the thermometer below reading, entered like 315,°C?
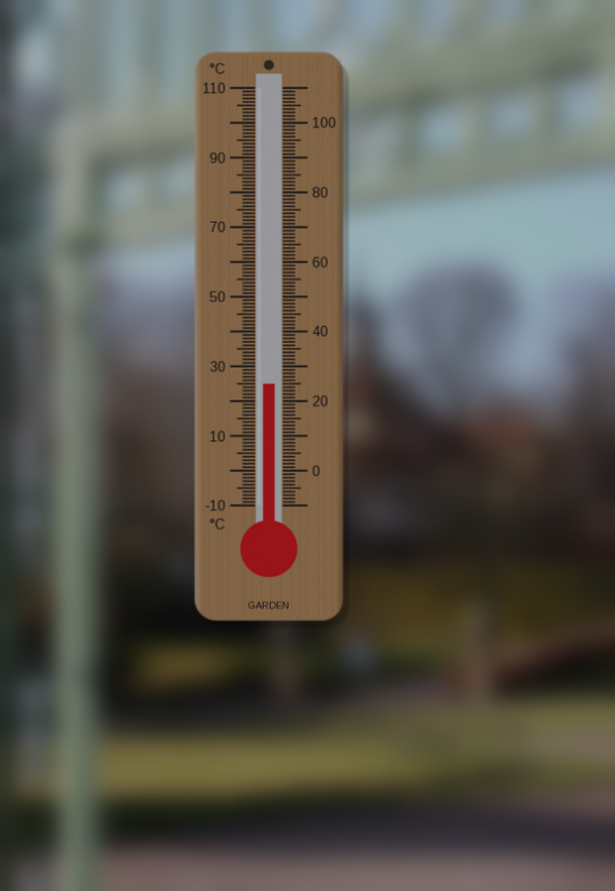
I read 25,°C
